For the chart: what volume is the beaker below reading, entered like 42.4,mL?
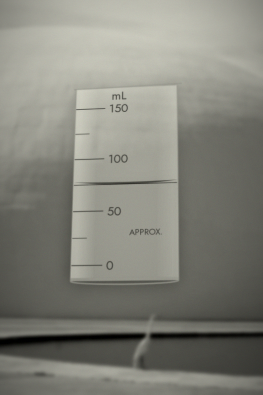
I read 75,mL
